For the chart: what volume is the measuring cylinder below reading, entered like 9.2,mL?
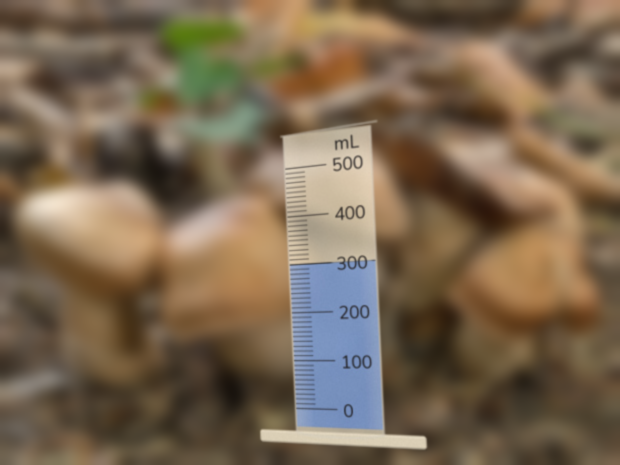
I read 300,mL
